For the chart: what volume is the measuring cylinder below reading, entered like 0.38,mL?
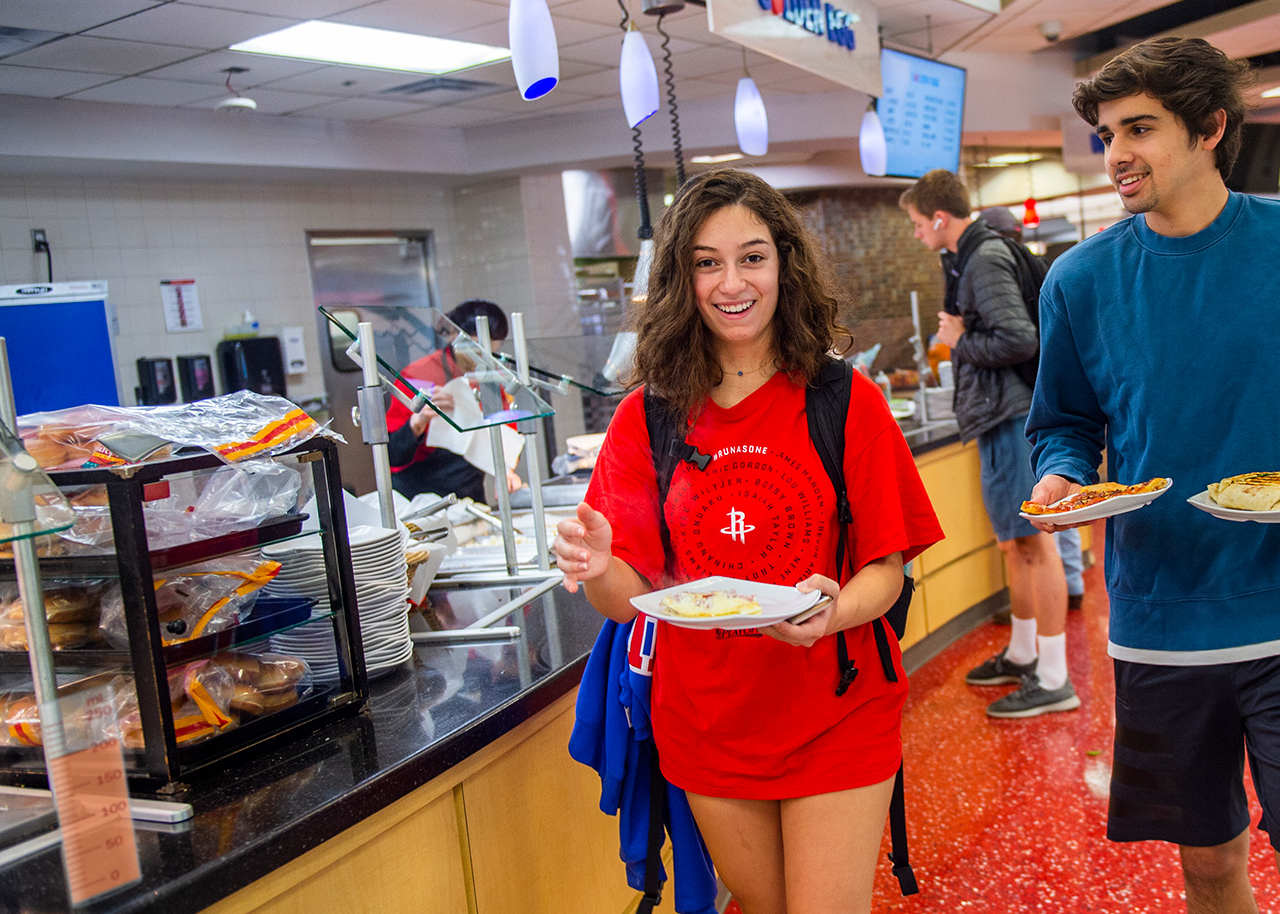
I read 200,mL
